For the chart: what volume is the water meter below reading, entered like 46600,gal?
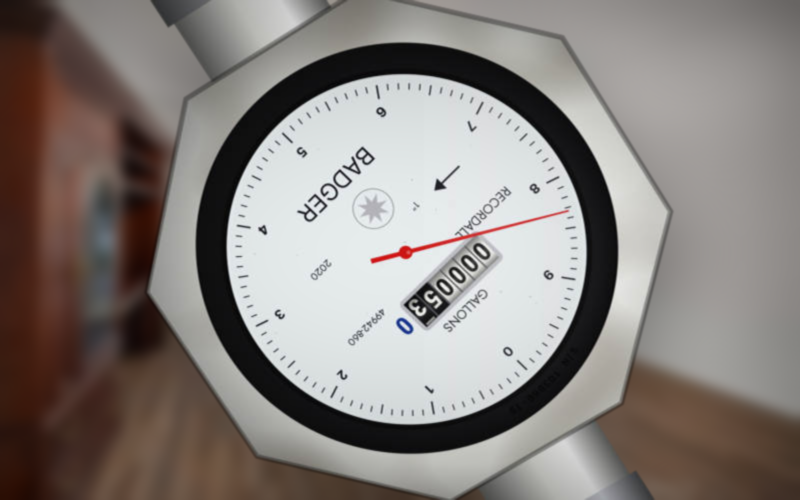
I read 528.3,gal
